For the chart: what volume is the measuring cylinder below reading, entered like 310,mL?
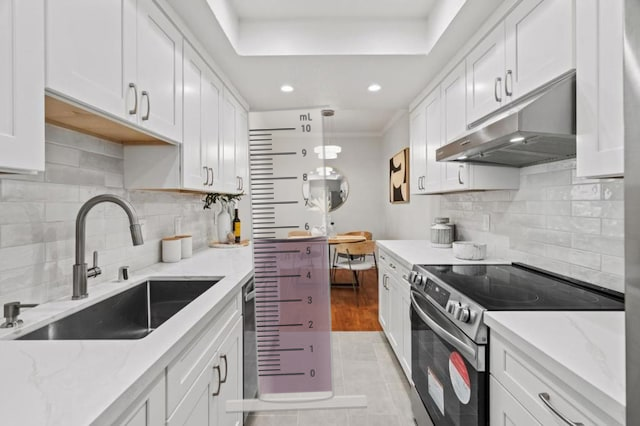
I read 5.4,mL
